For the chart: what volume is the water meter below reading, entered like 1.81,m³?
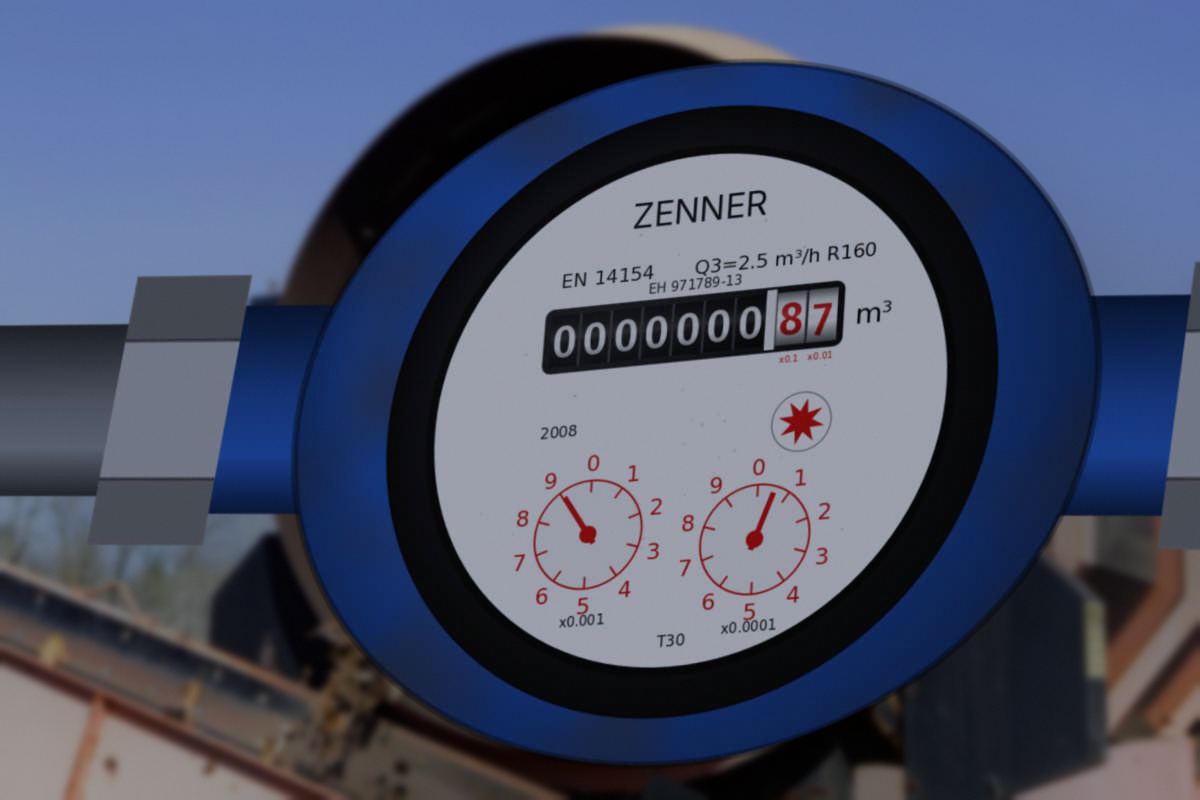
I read 0.8690,m³
